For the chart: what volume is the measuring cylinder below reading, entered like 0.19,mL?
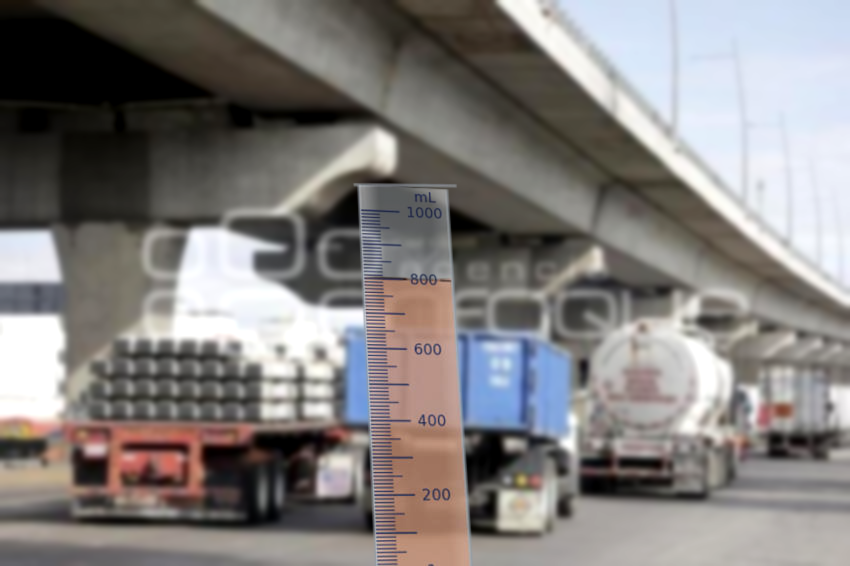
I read 800,mL
